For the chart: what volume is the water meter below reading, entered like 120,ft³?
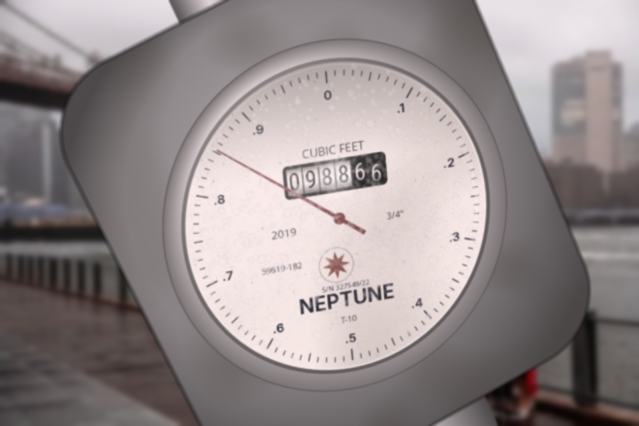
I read 98865.85,ft³
